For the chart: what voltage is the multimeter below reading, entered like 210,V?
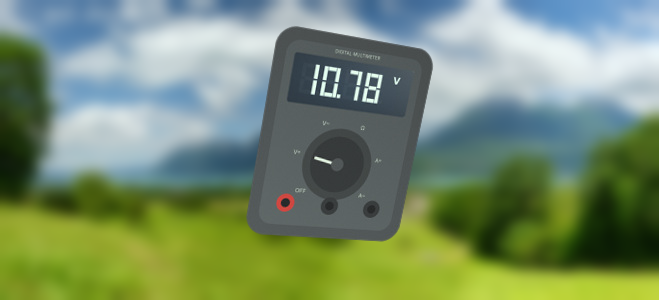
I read 10.78,V
